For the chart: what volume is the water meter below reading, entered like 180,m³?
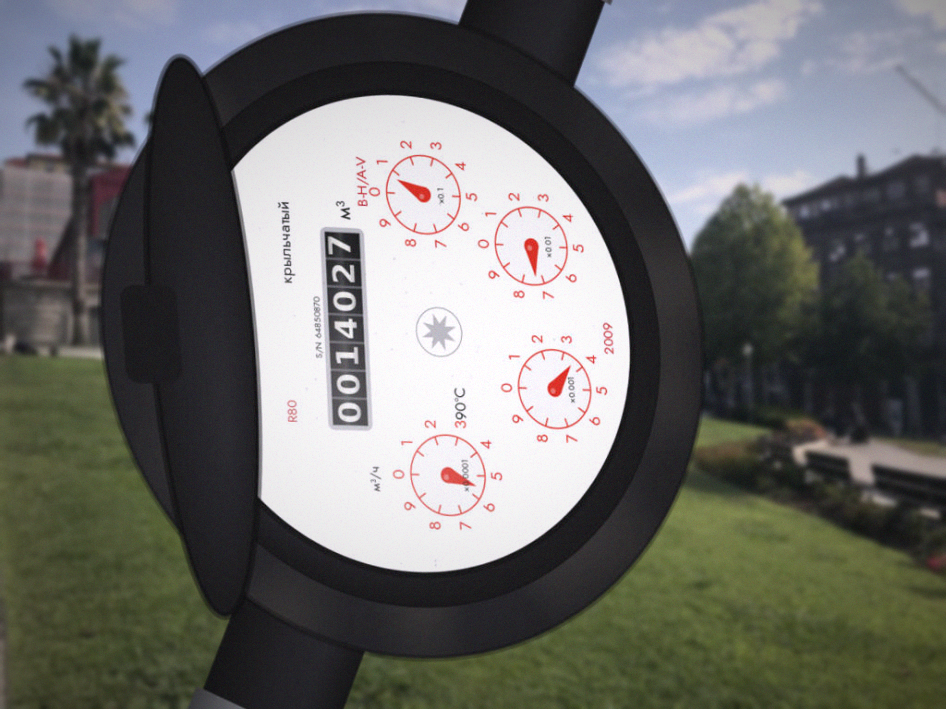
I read 14027.0735,m³
